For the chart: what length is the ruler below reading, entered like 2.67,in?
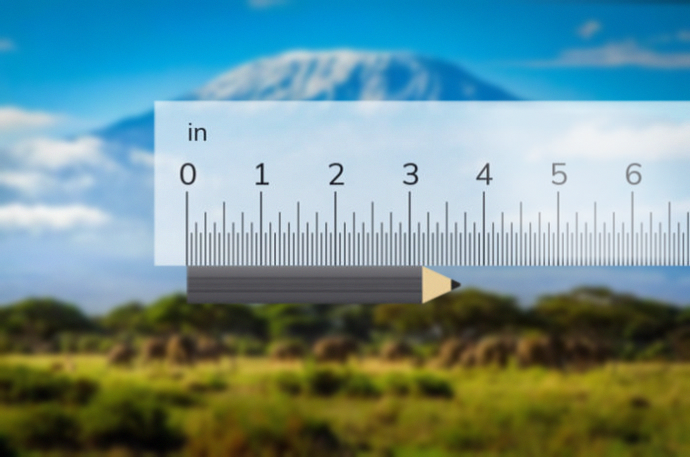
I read 3.6875,in
